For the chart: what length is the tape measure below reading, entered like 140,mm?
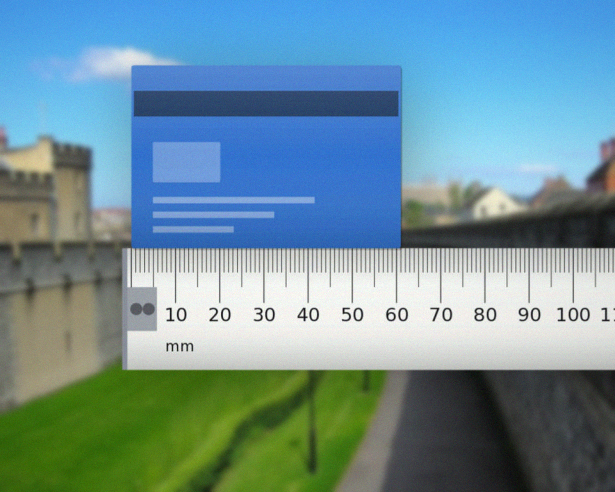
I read 61,mm
